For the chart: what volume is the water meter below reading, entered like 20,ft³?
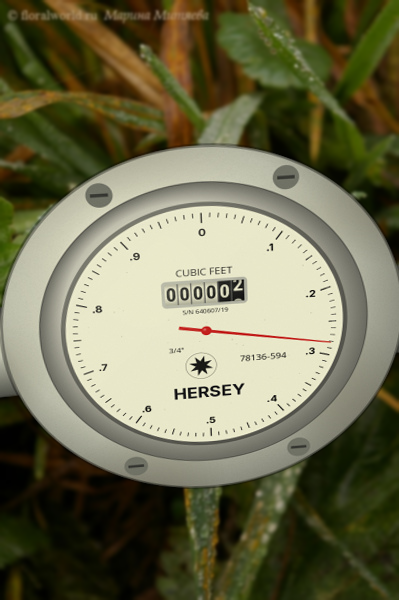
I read 2.28,ft³
